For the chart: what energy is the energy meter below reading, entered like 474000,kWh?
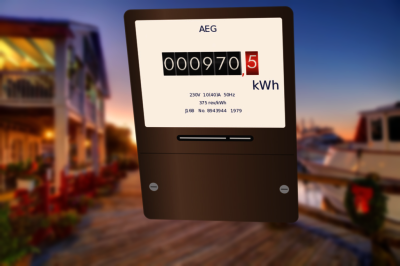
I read 970.5,kWh
